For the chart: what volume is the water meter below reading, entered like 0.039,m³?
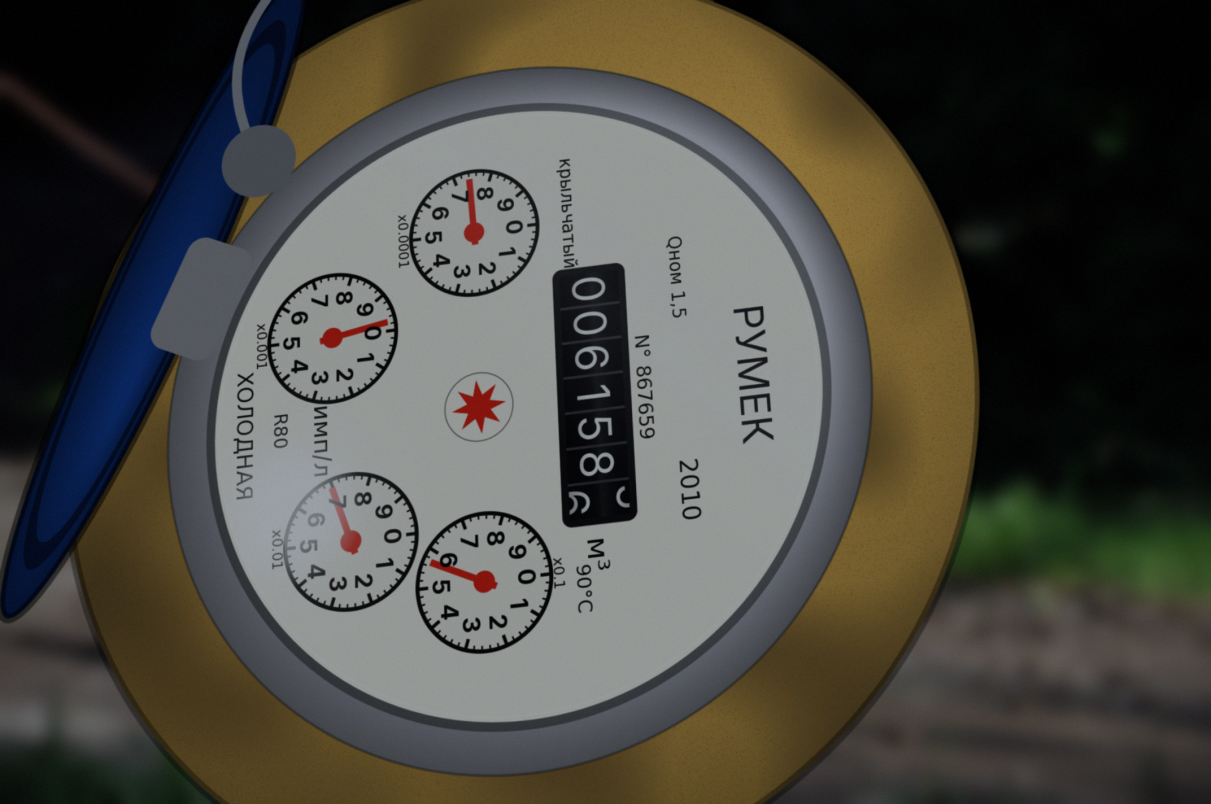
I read 61585.5697,m³
